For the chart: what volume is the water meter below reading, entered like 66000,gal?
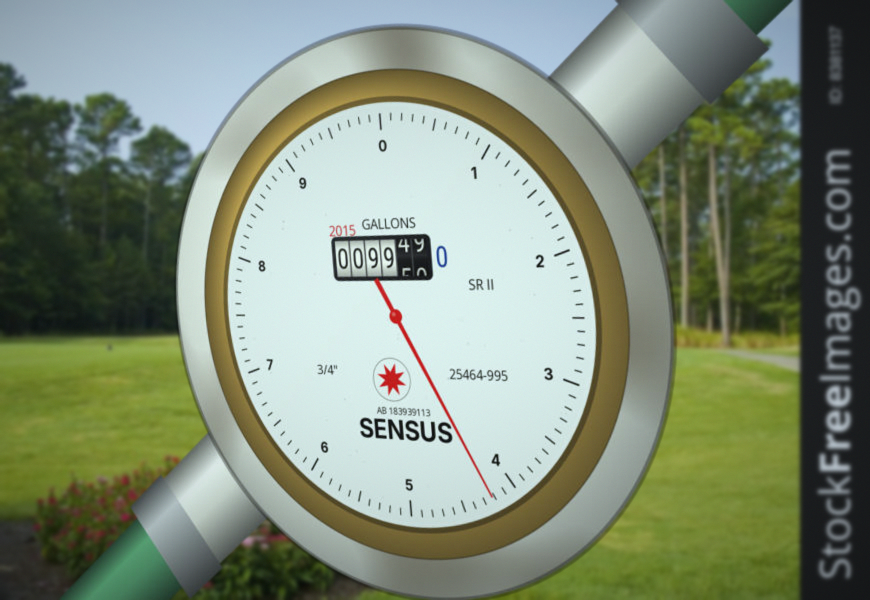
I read 99494.2,gal
